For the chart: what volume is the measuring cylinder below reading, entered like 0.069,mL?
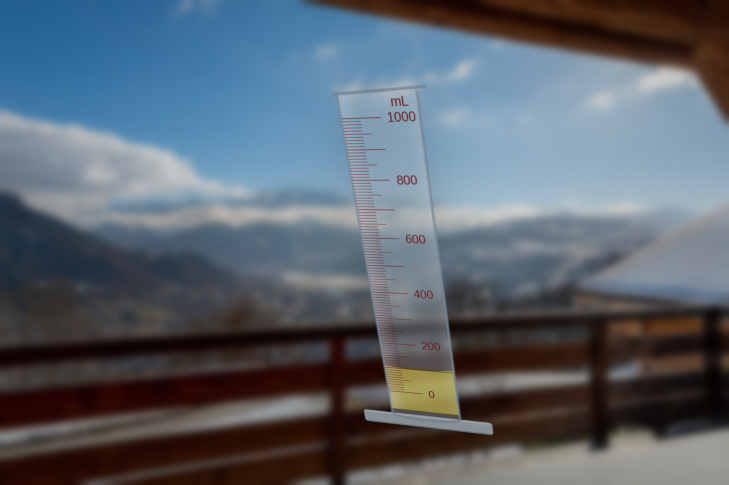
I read 100,mL
